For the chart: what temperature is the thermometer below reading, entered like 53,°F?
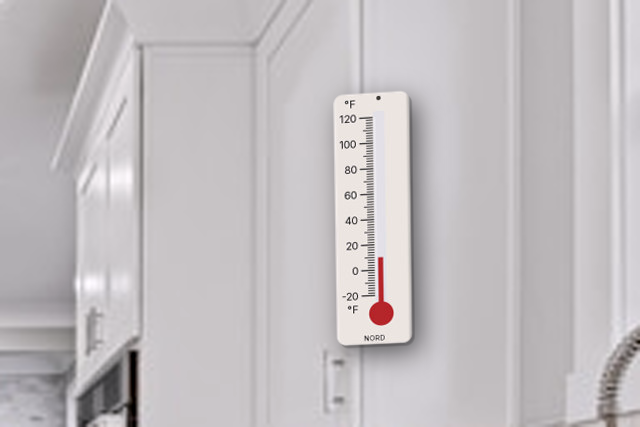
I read 10,°F
